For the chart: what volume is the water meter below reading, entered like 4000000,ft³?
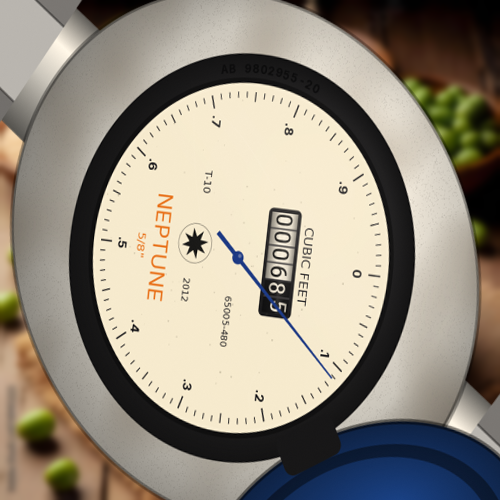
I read 685.11,ft³
